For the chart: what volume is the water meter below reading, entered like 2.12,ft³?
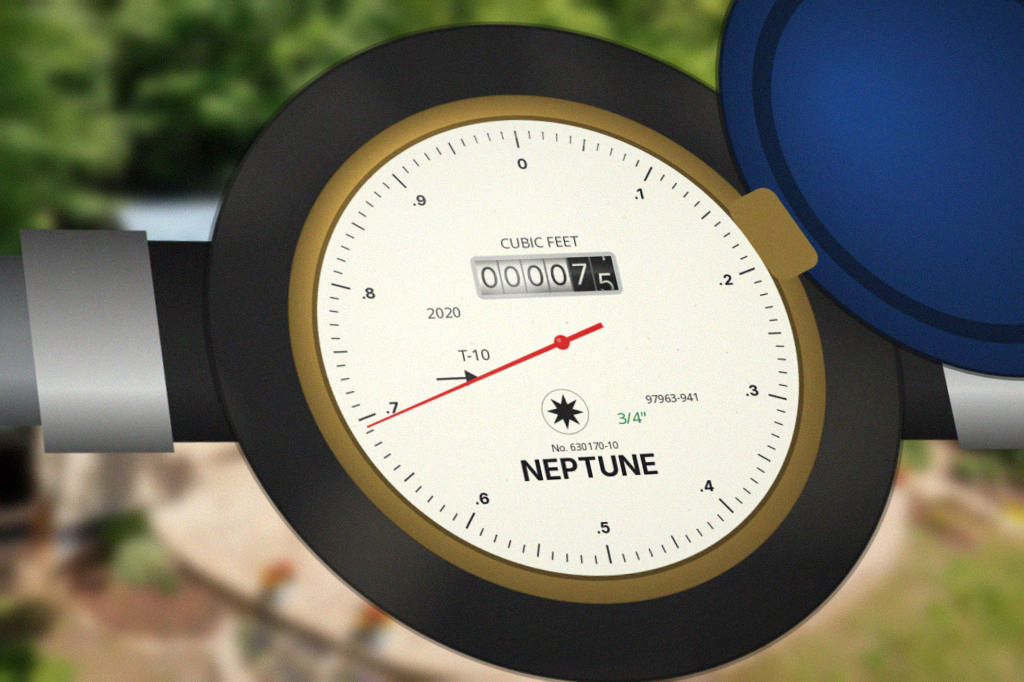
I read 74.69,ft³
